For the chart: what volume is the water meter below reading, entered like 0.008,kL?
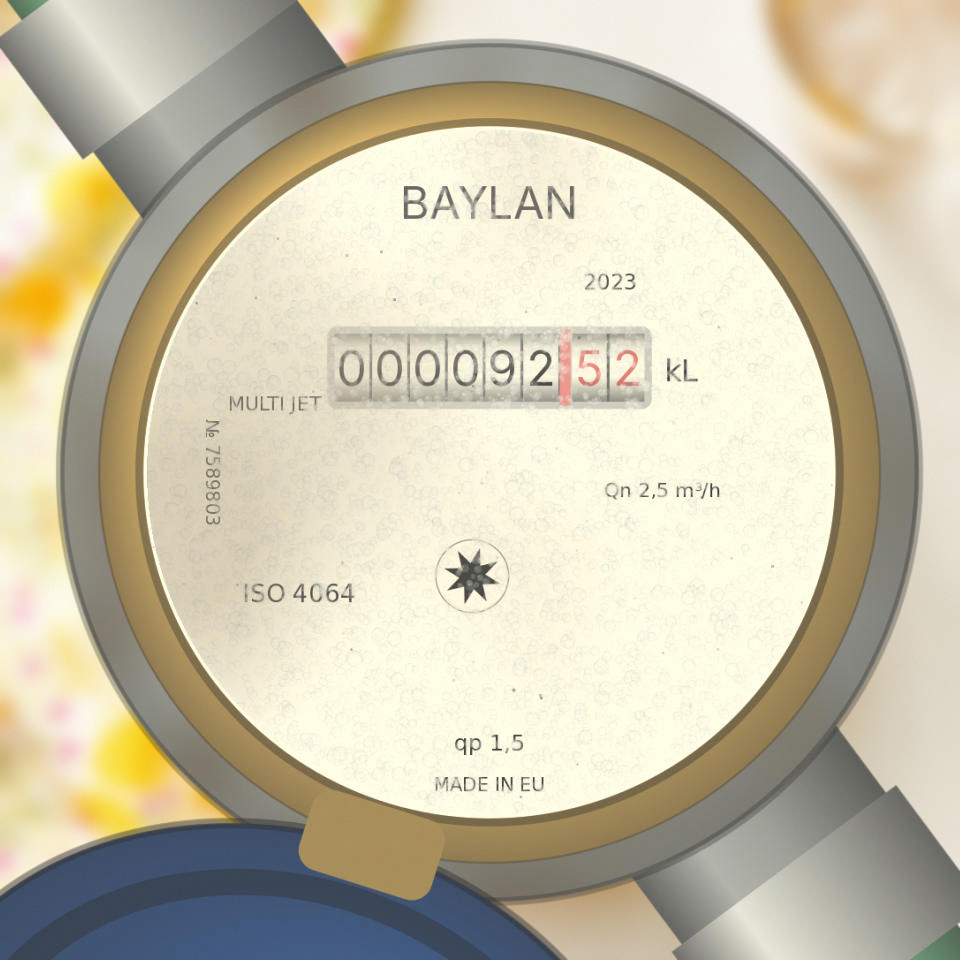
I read 92.52,kL
